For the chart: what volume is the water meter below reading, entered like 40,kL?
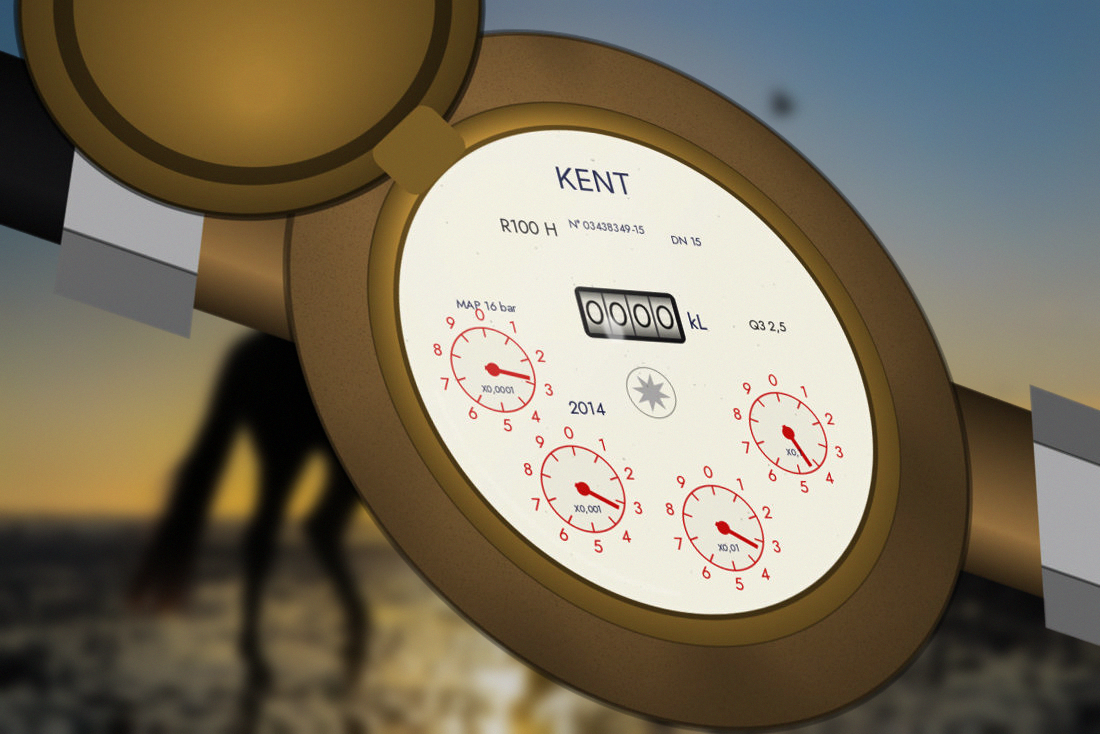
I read 0.4332,kL
